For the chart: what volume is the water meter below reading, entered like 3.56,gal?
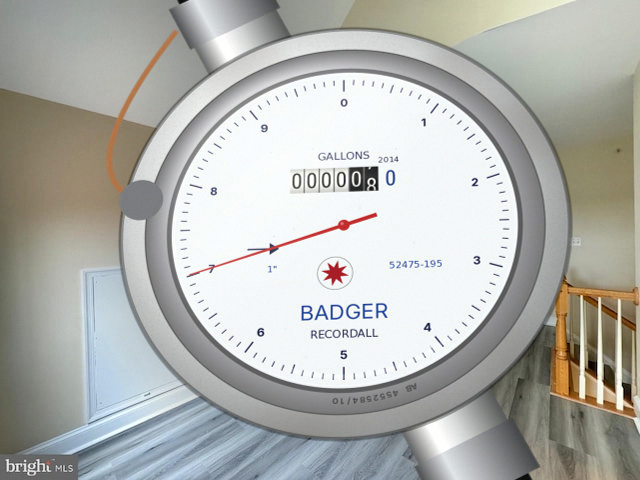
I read 77.0,gal
